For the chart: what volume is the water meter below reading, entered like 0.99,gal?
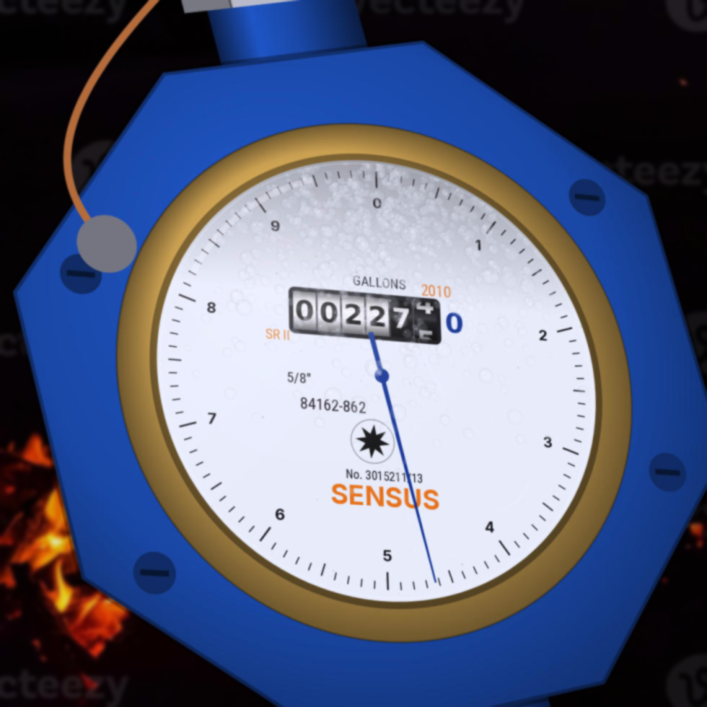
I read 22744.6,gal
